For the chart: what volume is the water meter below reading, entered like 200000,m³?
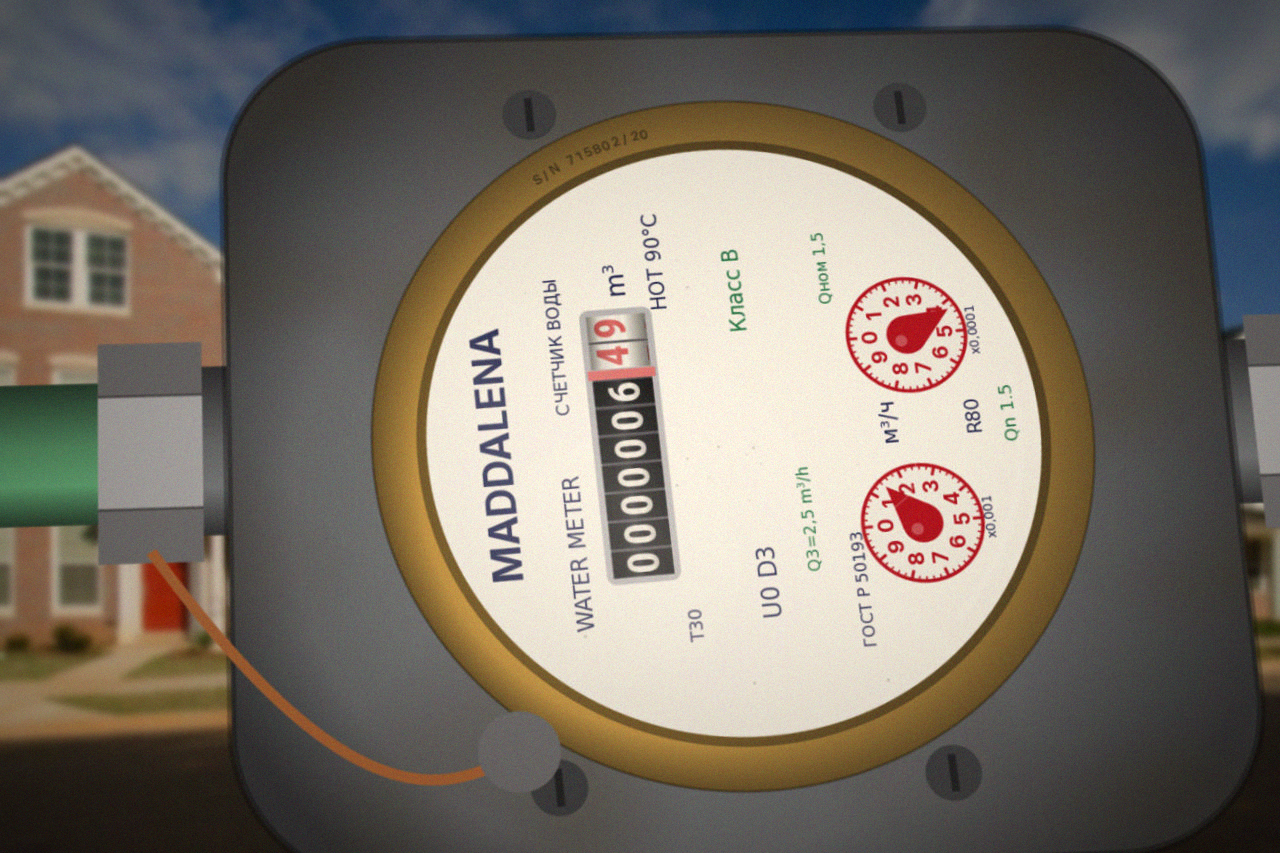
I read 6.4914,m³
